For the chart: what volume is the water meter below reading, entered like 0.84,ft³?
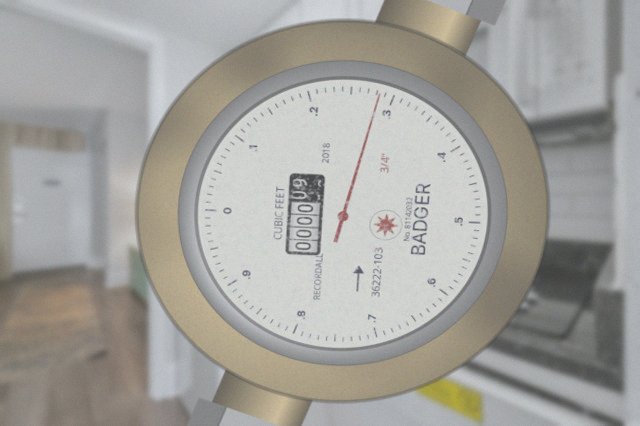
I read 9.28,ft³
